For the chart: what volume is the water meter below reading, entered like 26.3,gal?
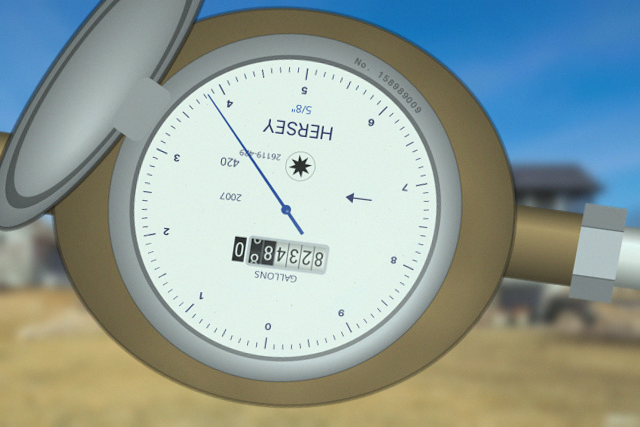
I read 8234883.8,gal
